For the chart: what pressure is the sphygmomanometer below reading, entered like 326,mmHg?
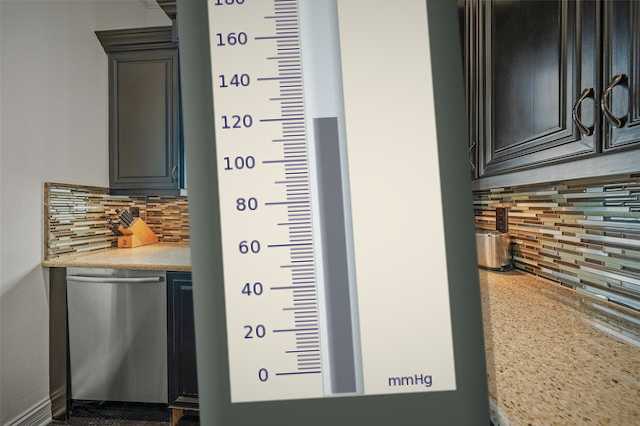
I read 120,mmHg
